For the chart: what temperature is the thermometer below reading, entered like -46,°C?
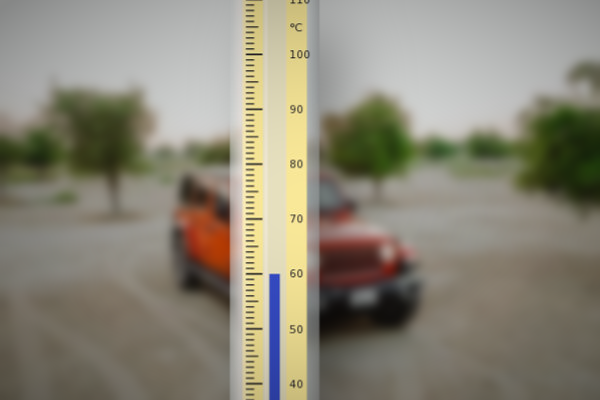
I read 60,°C
